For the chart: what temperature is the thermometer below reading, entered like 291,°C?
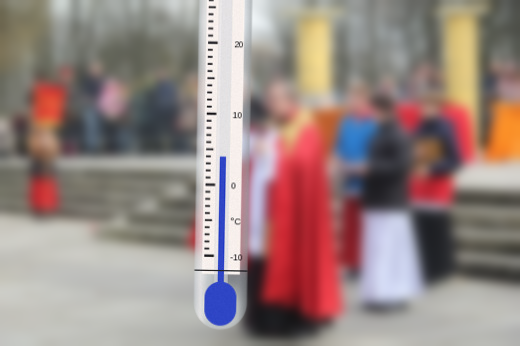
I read 4,°C
